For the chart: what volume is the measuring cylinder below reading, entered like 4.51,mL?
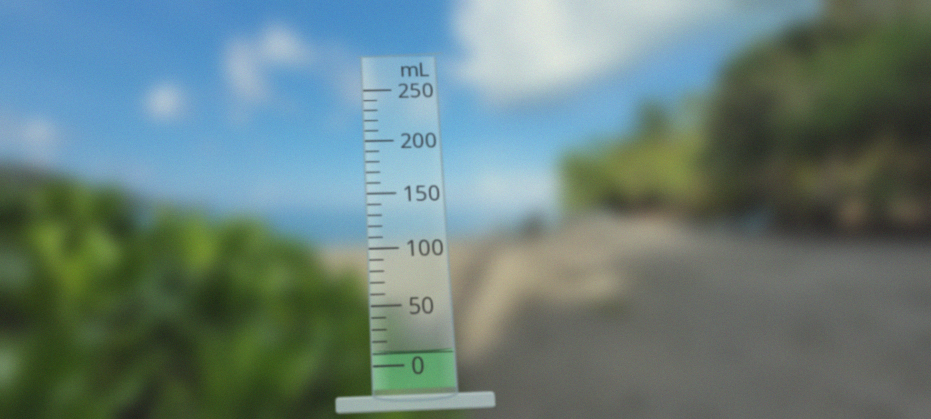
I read 10,mL
